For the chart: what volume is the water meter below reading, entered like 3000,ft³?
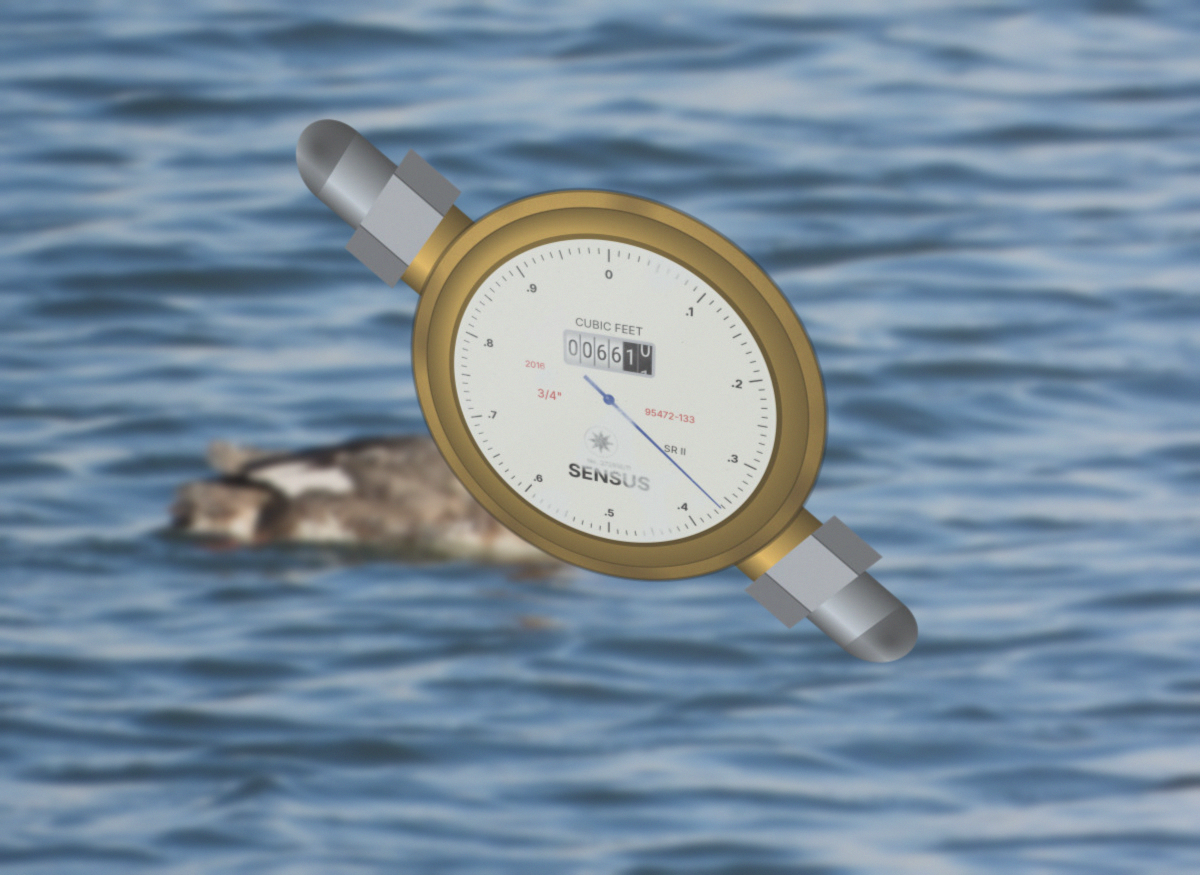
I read 6610.36,ft³
